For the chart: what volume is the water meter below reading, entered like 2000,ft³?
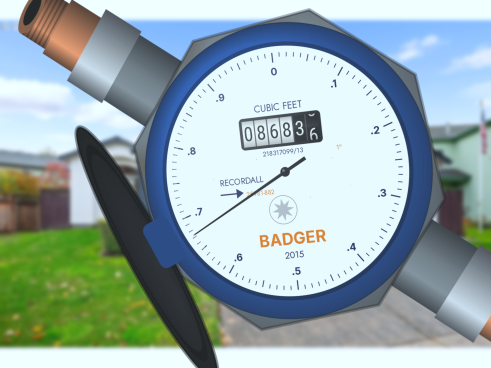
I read 86835.67,ft³
